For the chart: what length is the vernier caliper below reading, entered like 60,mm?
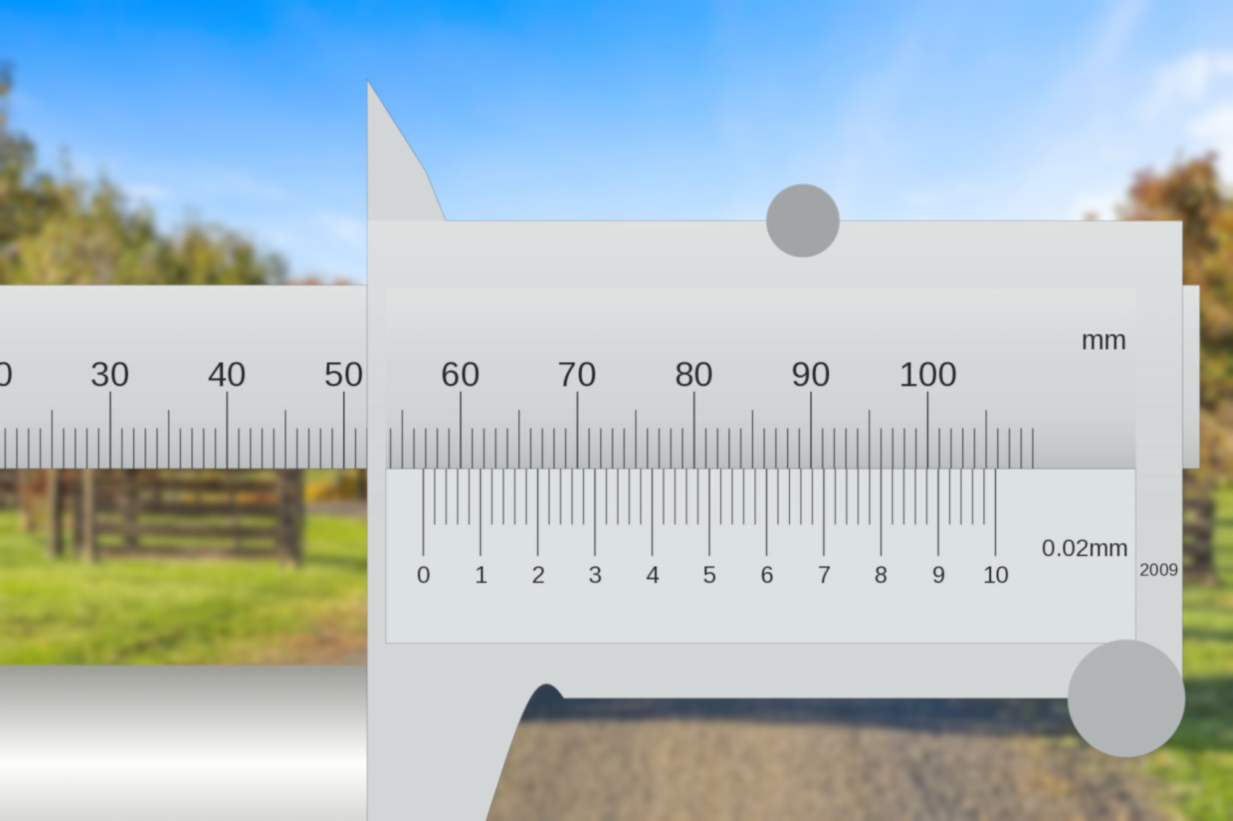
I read 56.8,mm
